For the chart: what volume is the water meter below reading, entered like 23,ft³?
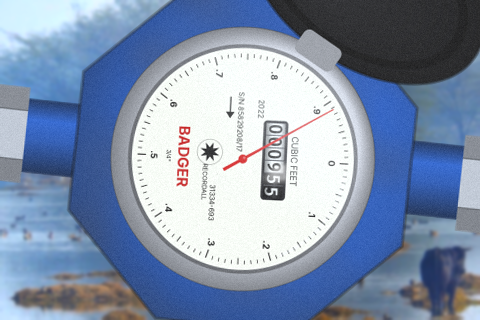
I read 954.91,ft³
